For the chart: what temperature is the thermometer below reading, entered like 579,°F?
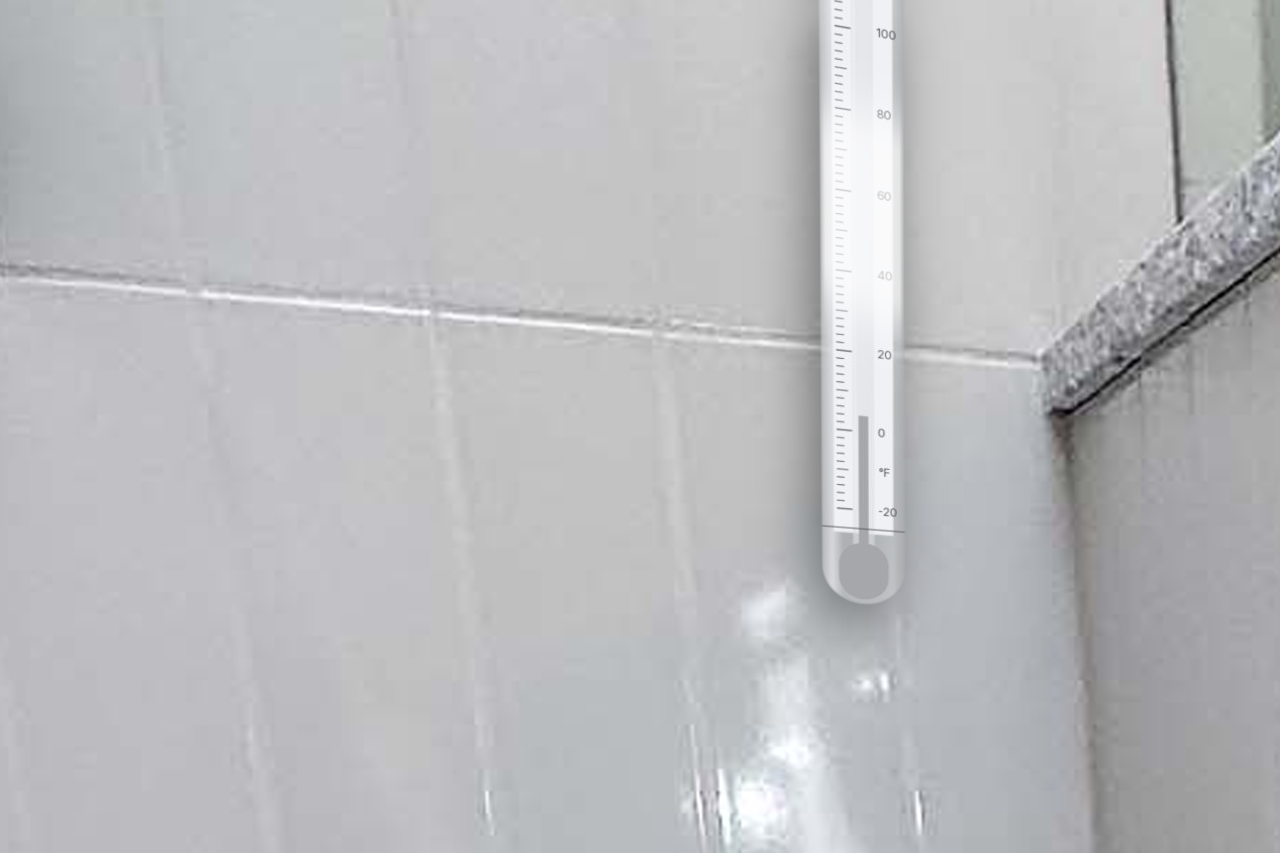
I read 4,°F
